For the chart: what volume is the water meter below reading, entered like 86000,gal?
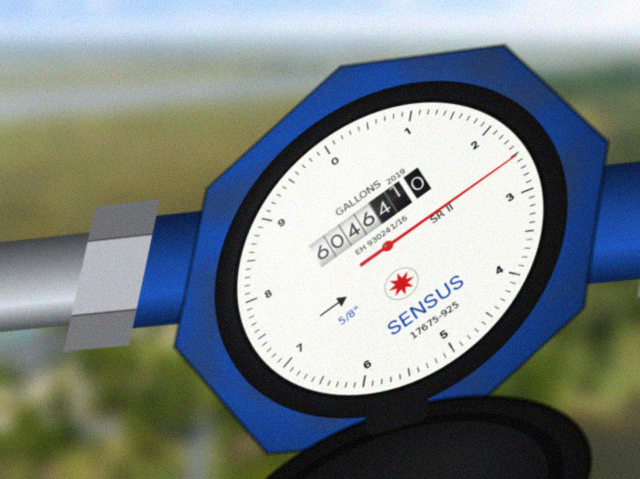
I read 6046412.5,gal
